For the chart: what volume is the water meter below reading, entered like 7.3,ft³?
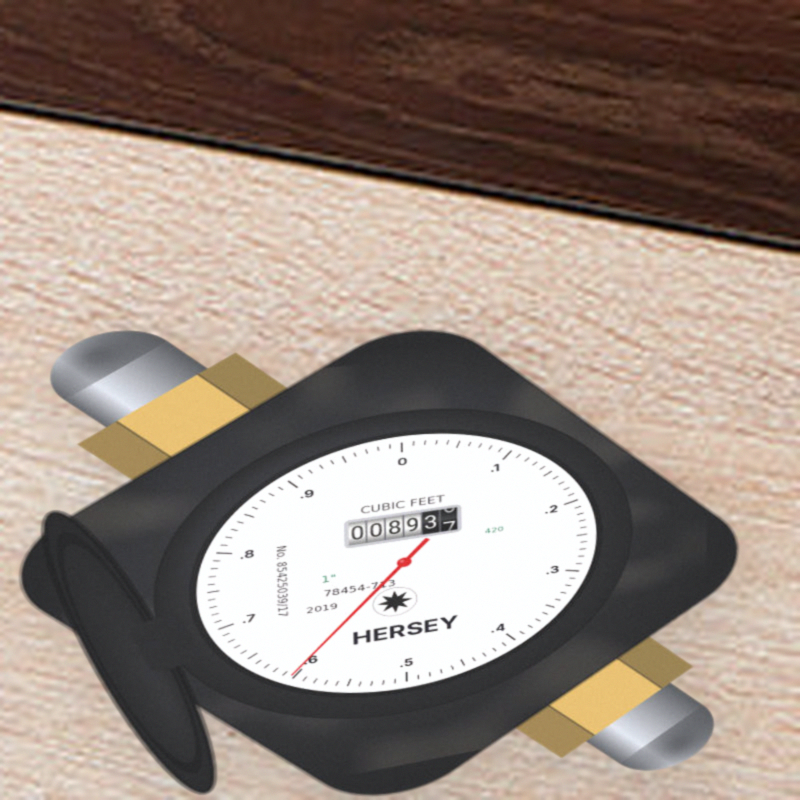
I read 8936.60,ft³
